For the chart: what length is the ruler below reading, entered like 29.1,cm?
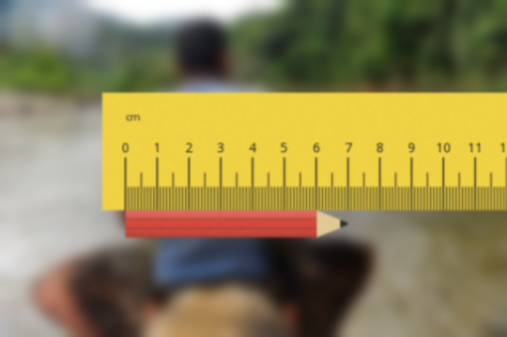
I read 7,cm
